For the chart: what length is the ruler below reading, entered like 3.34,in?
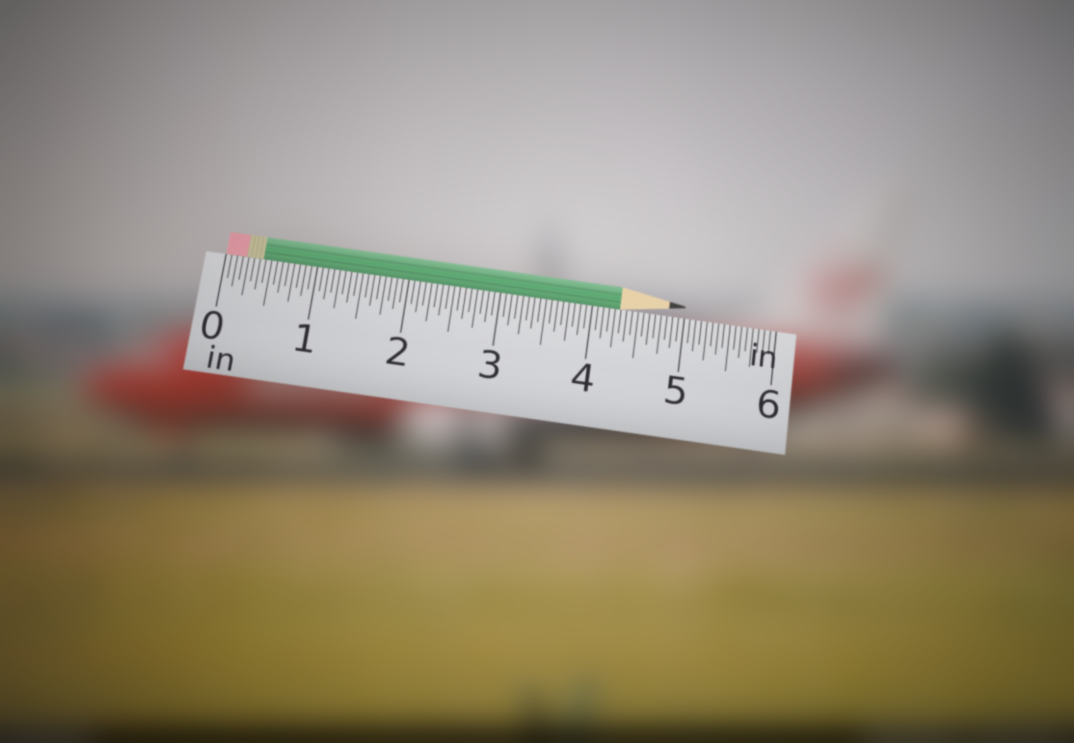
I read 5,in
